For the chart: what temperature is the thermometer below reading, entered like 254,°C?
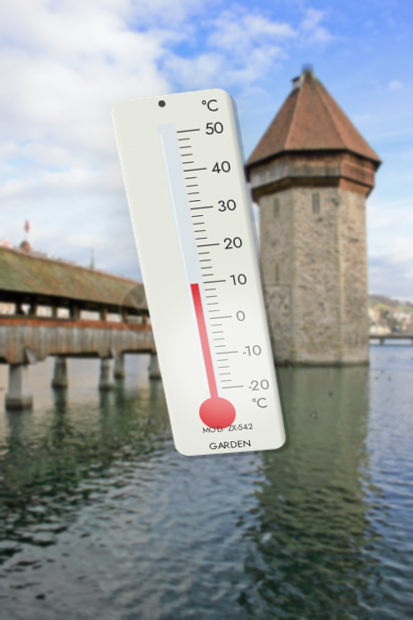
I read 10,°C
